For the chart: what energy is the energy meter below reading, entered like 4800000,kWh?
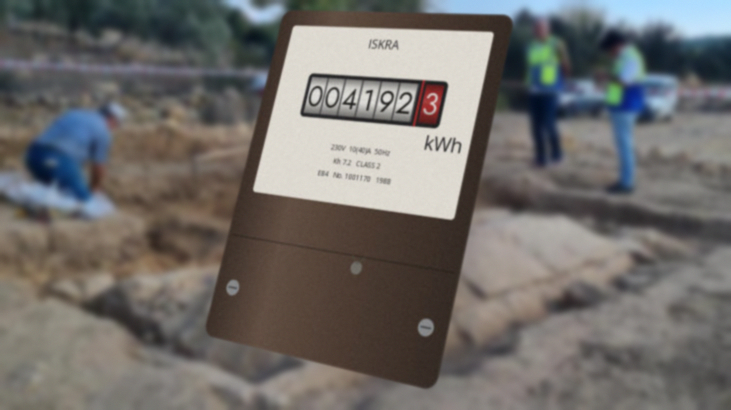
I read 4192.3,kWh
